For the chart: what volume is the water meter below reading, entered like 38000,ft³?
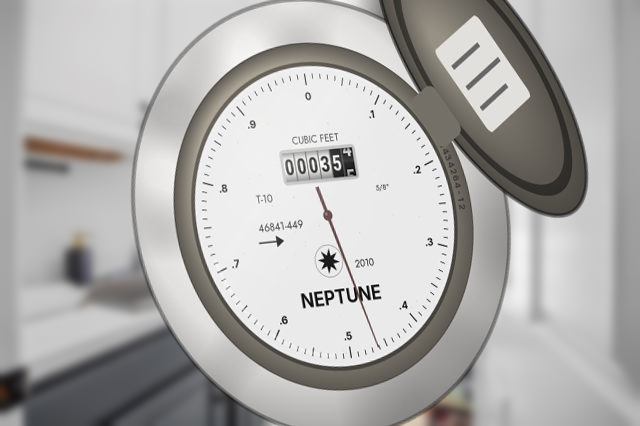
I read 354.46,ft³
